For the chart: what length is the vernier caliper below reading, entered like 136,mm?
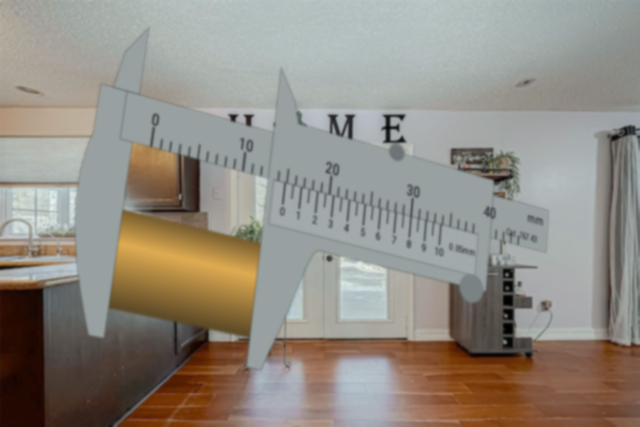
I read 14.8,mm
